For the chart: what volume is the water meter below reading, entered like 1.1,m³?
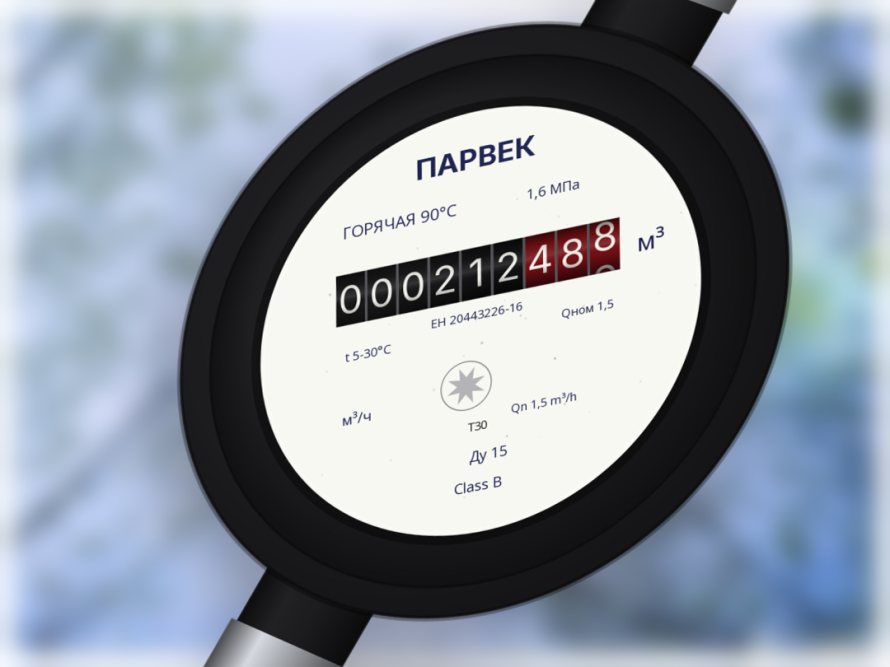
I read 212.488,m³
